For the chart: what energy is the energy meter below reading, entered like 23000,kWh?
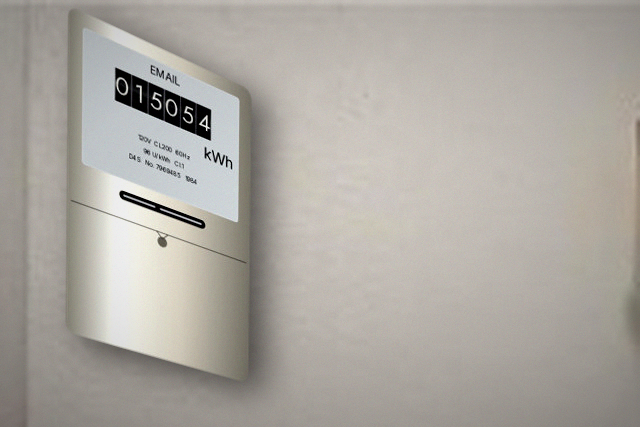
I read 15054,kWh
